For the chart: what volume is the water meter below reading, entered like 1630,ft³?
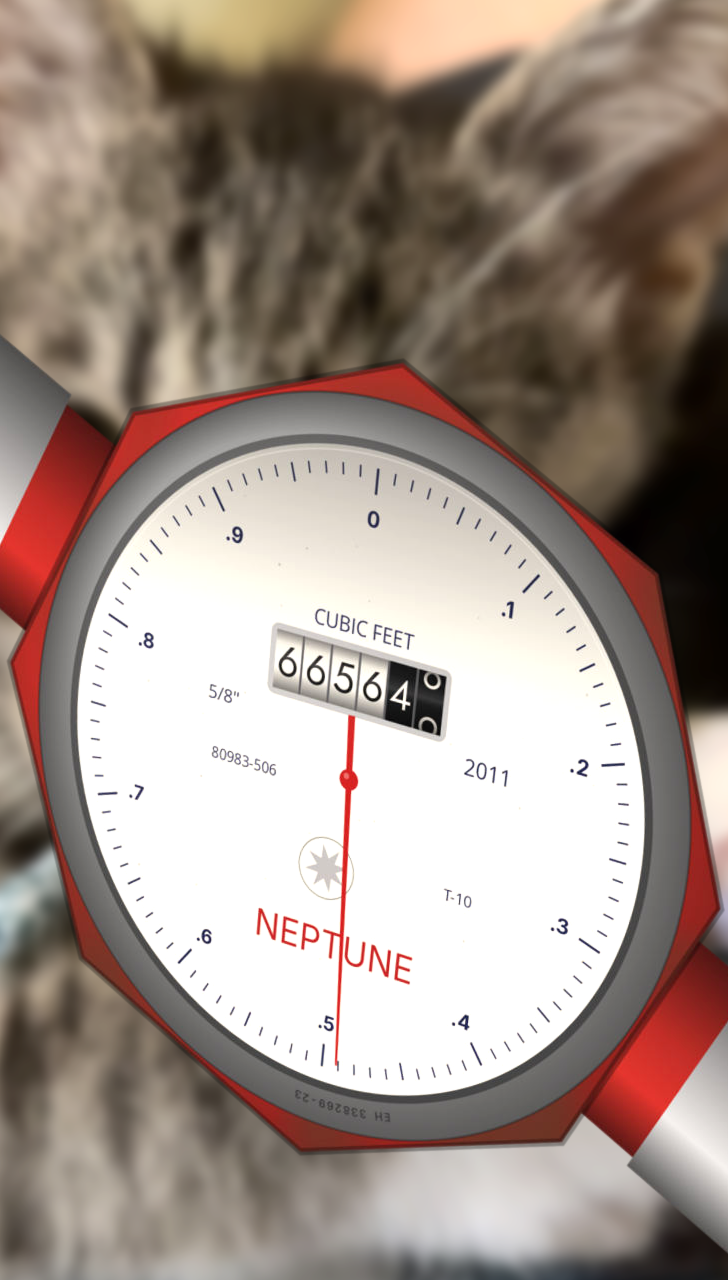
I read 665648.49,ft³
